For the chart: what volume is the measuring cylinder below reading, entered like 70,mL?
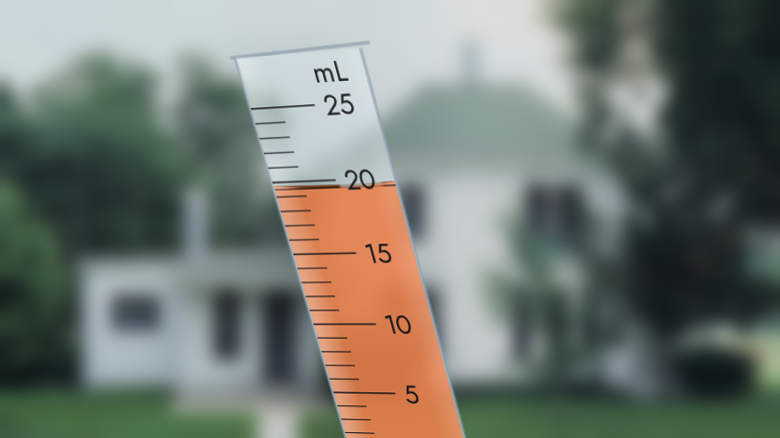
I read 19.5,mL
